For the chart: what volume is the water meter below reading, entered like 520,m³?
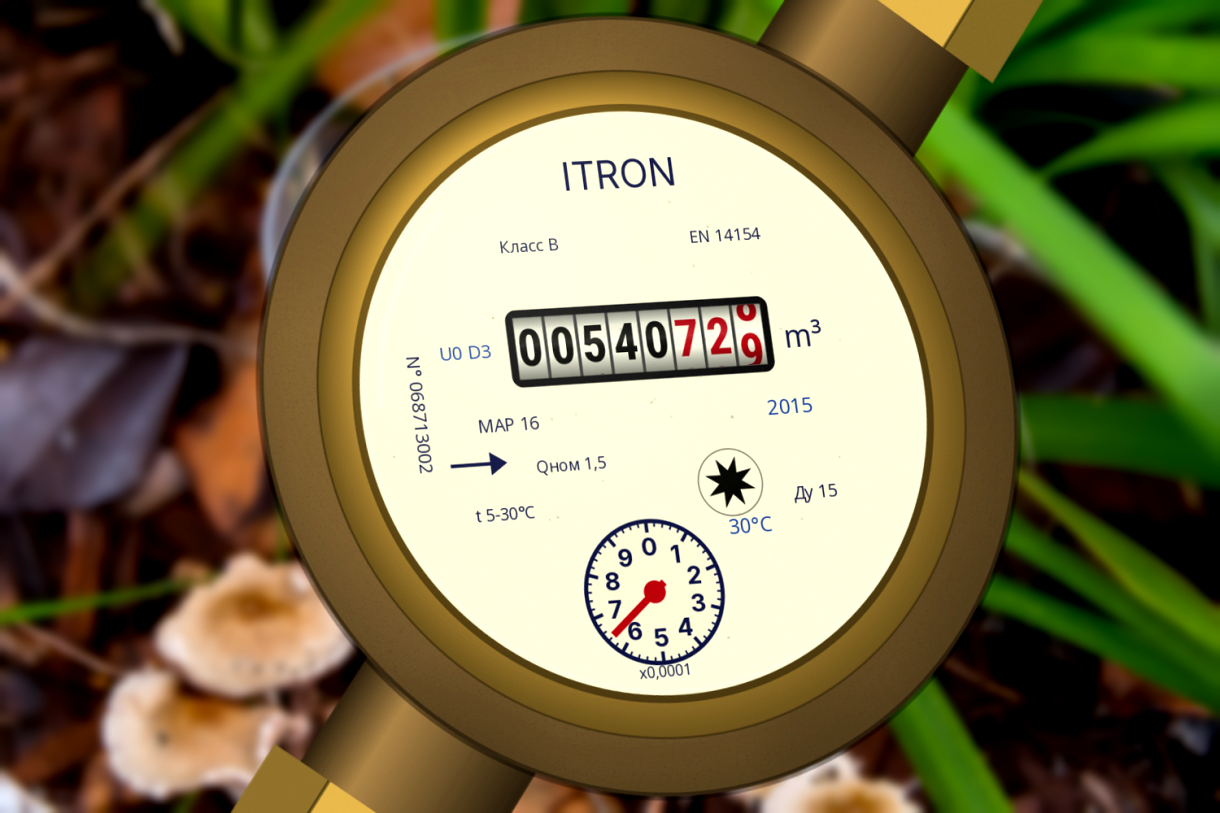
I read 540.7286,m³
